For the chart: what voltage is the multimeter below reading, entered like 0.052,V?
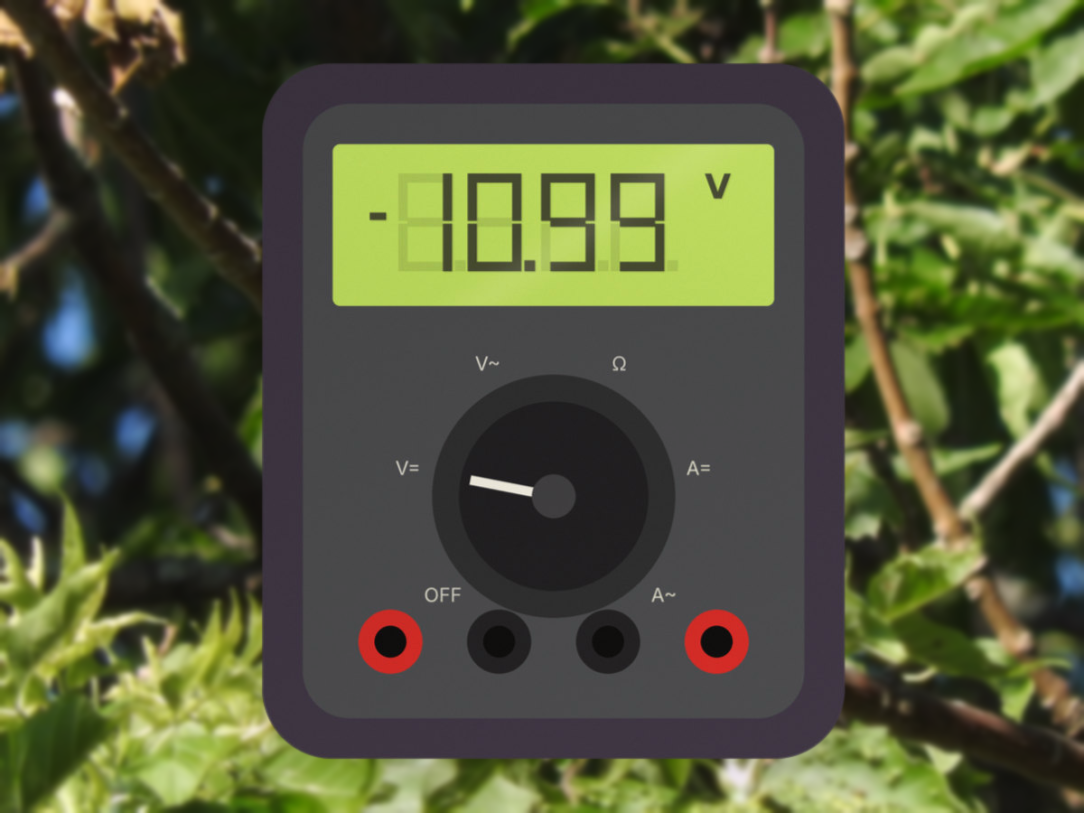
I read -10.99,V
